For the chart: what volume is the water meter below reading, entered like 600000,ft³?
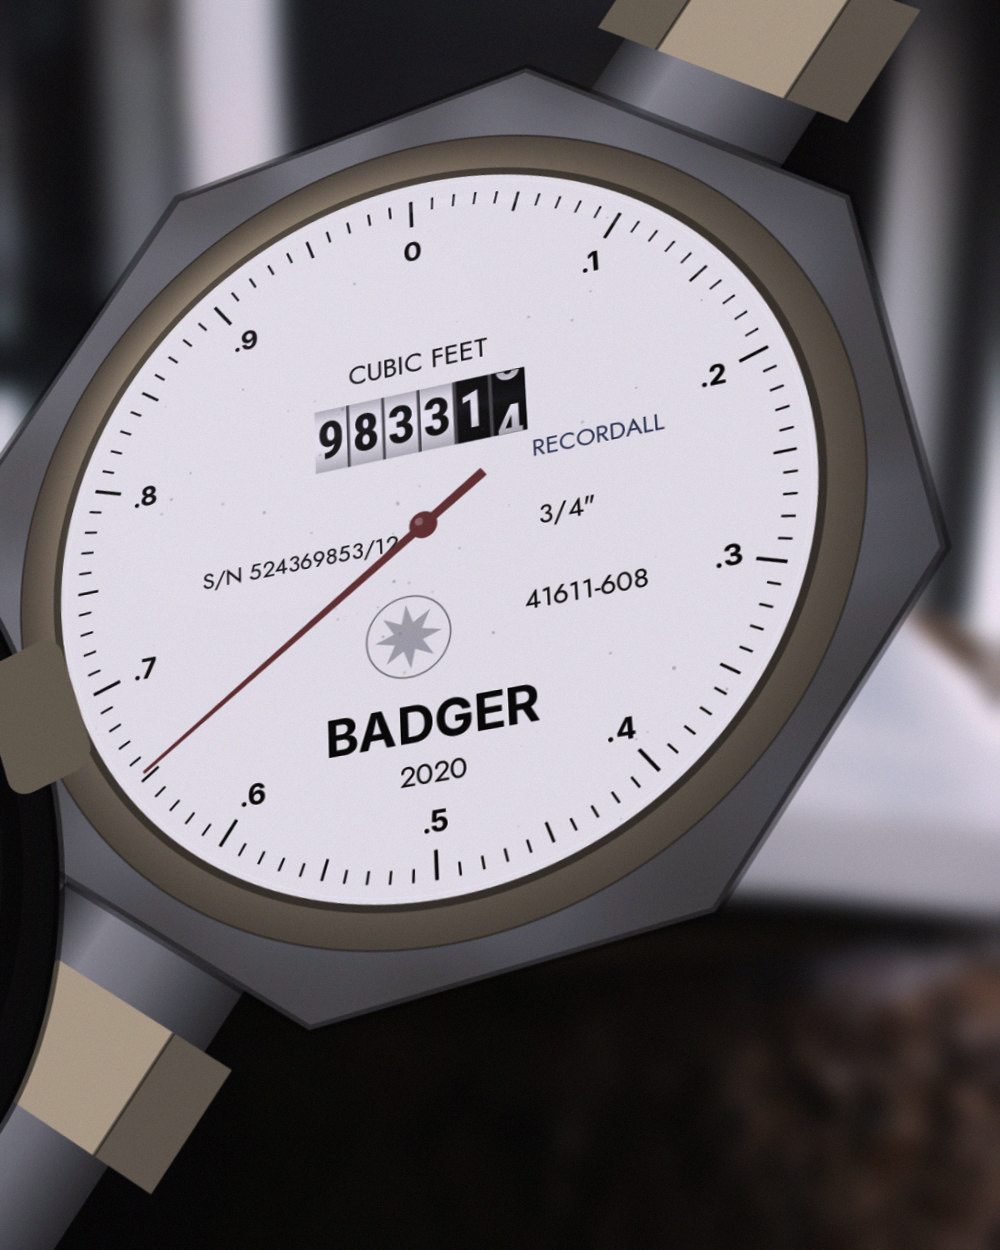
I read 983313.65,ft³
